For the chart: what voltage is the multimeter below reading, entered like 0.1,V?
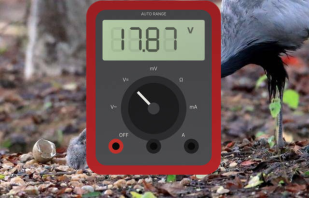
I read 17.87,V
